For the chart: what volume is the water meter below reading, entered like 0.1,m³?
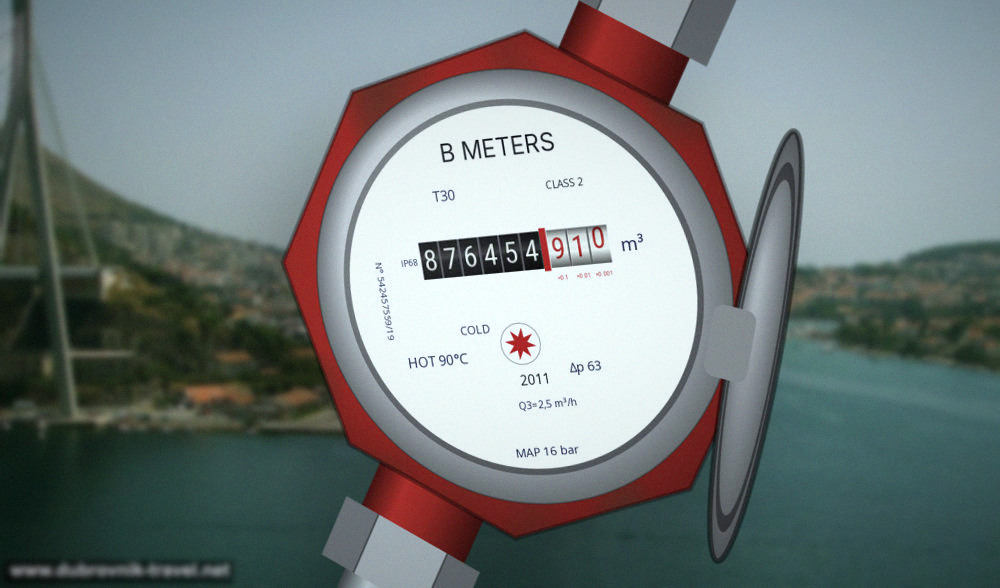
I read 876454.910,m³
